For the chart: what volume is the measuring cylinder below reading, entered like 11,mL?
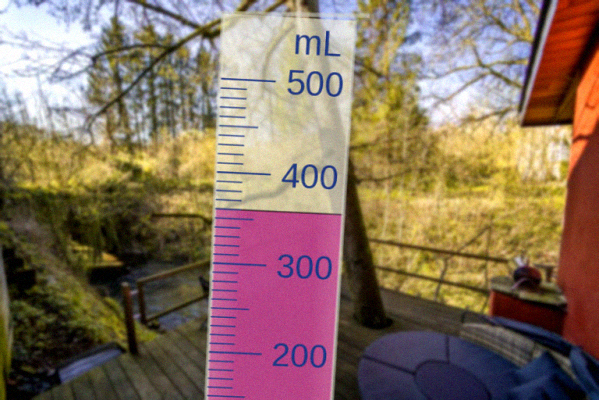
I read 360,mL
